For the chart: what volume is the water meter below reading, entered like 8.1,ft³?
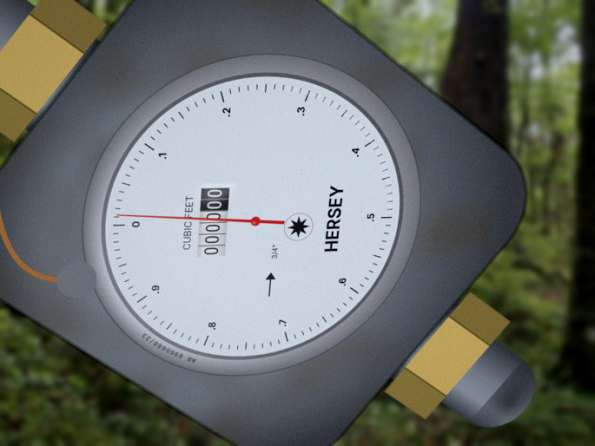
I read 0.01,ft³
